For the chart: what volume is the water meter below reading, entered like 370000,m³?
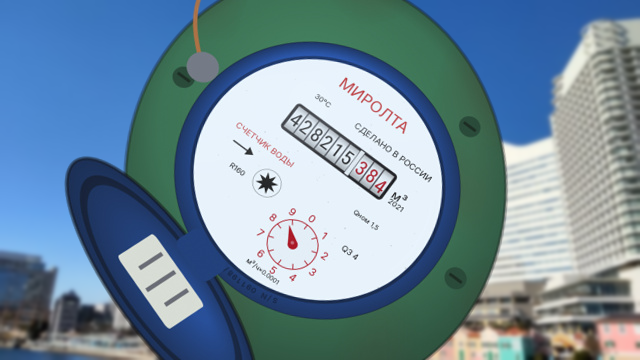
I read 428215.3838,m³
